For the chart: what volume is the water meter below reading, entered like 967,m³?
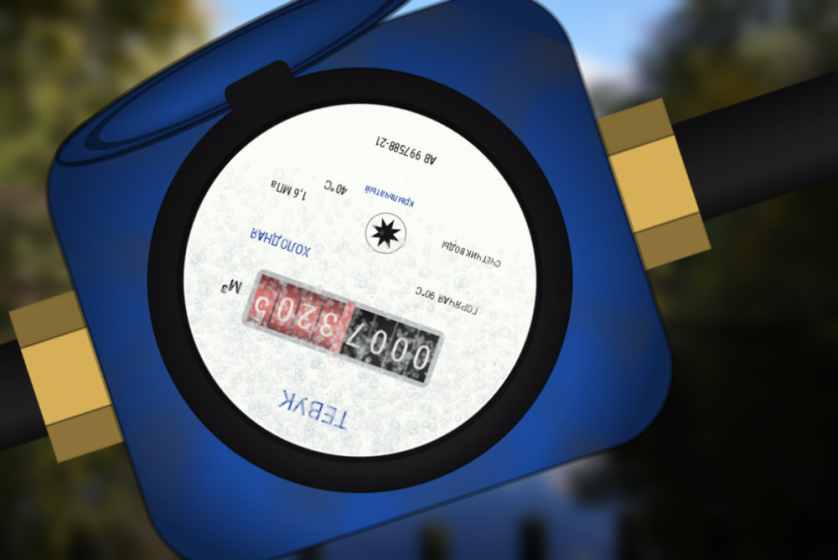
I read 7.3205,m³
